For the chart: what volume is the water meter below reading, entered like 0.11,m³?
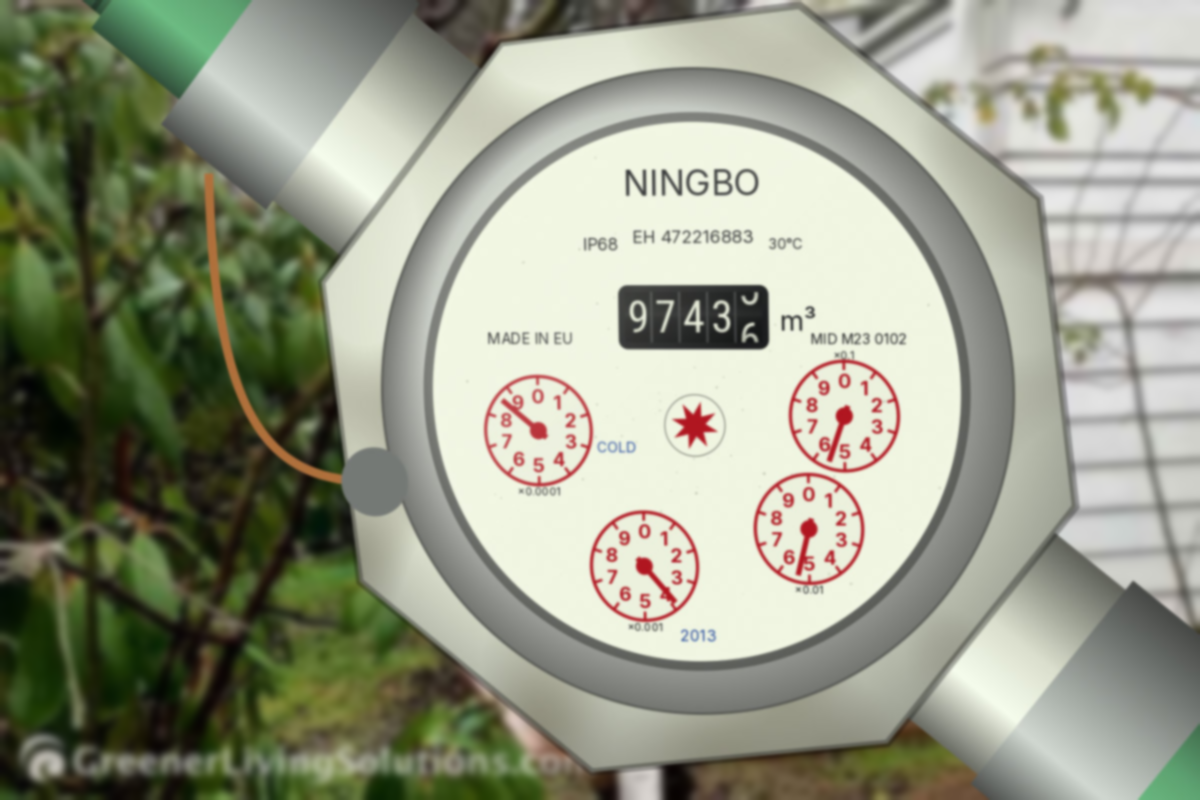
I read 97435.5538,m³
